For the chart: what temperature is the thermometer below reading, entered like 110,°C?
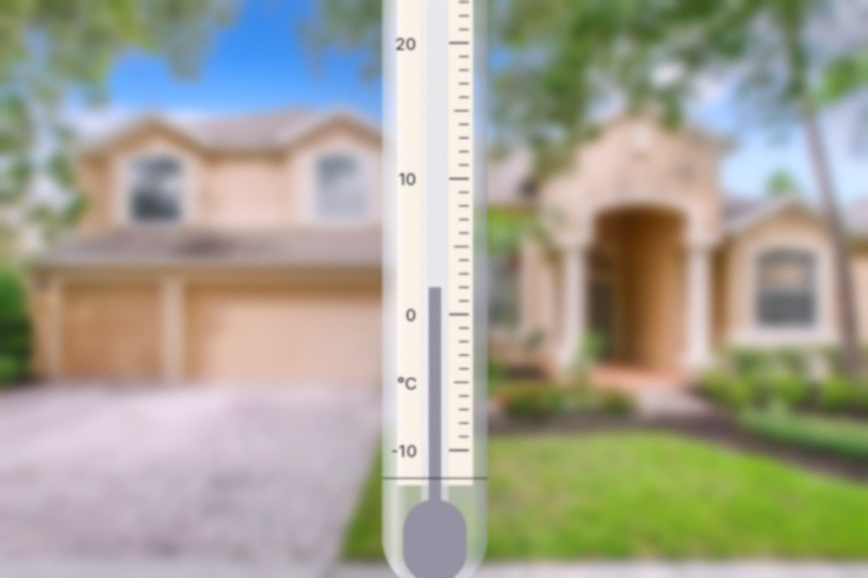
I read 2,°C
